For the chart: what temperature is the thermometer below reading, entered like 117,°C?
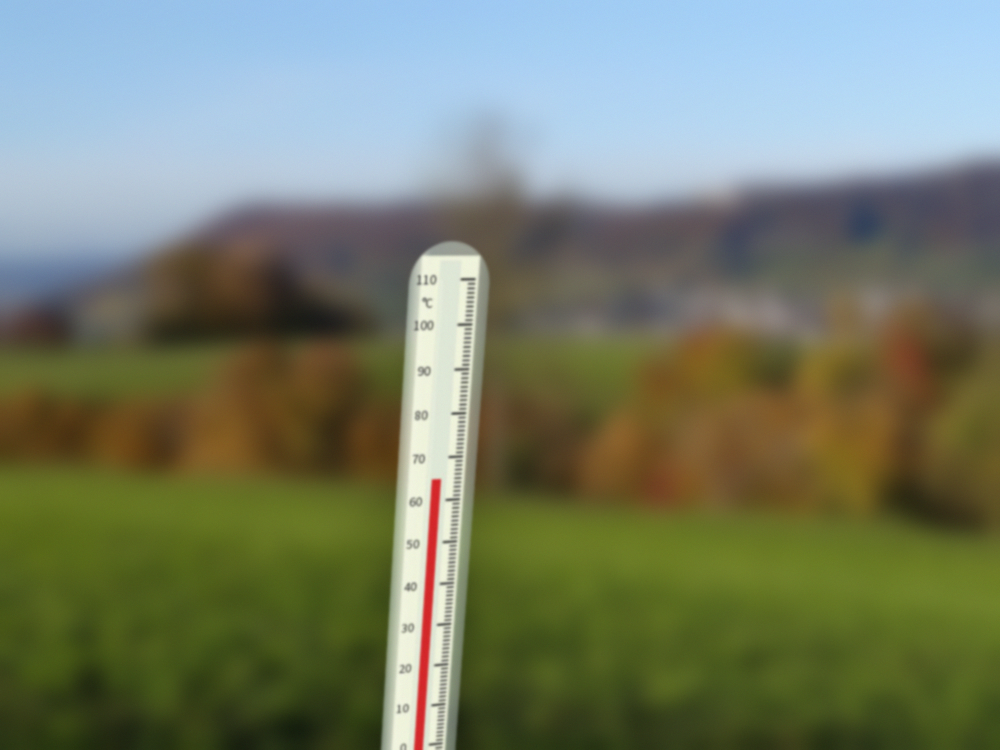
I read 65,°C
